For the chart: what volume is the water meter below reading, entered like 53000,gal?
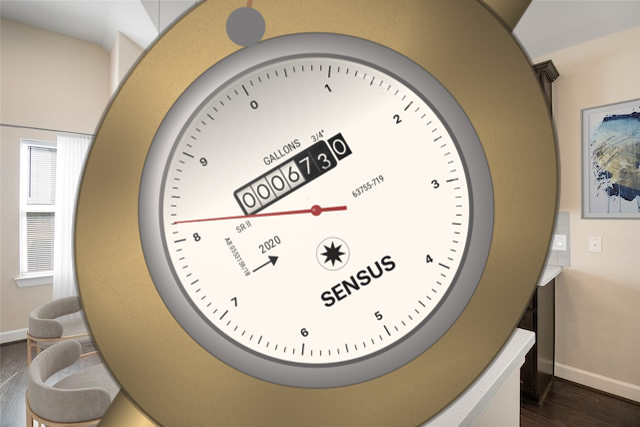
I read 6728.2,gal
